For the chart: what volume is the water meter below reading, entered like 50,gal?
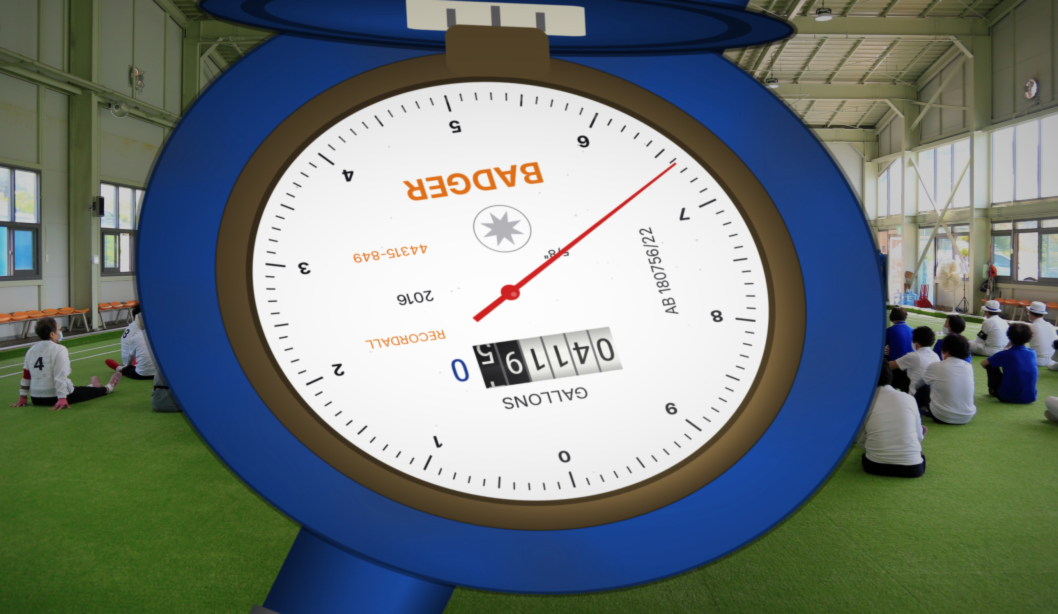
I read 411946.6,gal
